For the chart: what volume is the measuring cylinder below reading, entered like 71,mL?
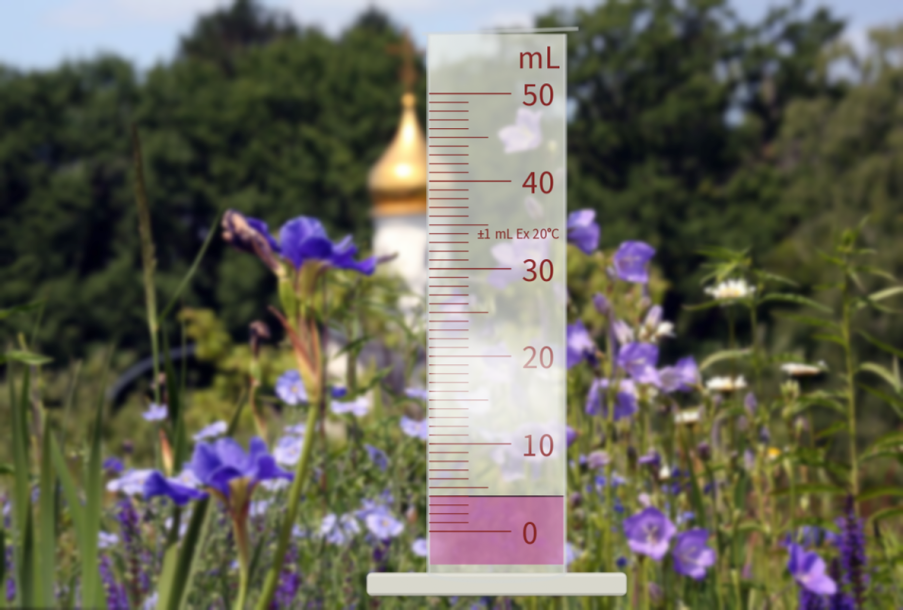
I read 4,mL
